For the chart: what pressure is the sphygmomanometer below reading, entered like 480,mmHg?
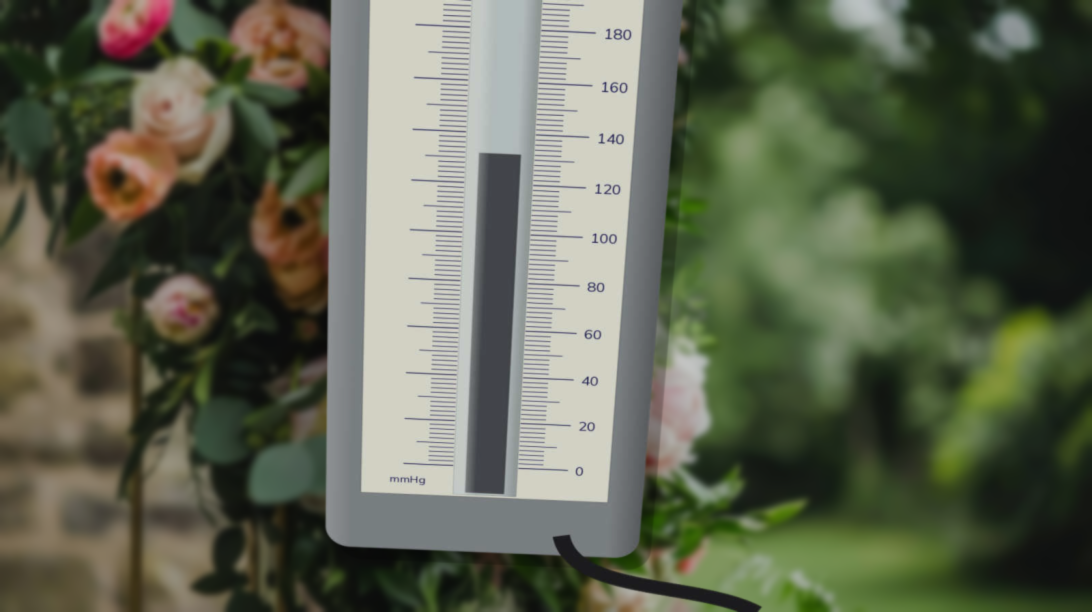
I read 132,mmHg
